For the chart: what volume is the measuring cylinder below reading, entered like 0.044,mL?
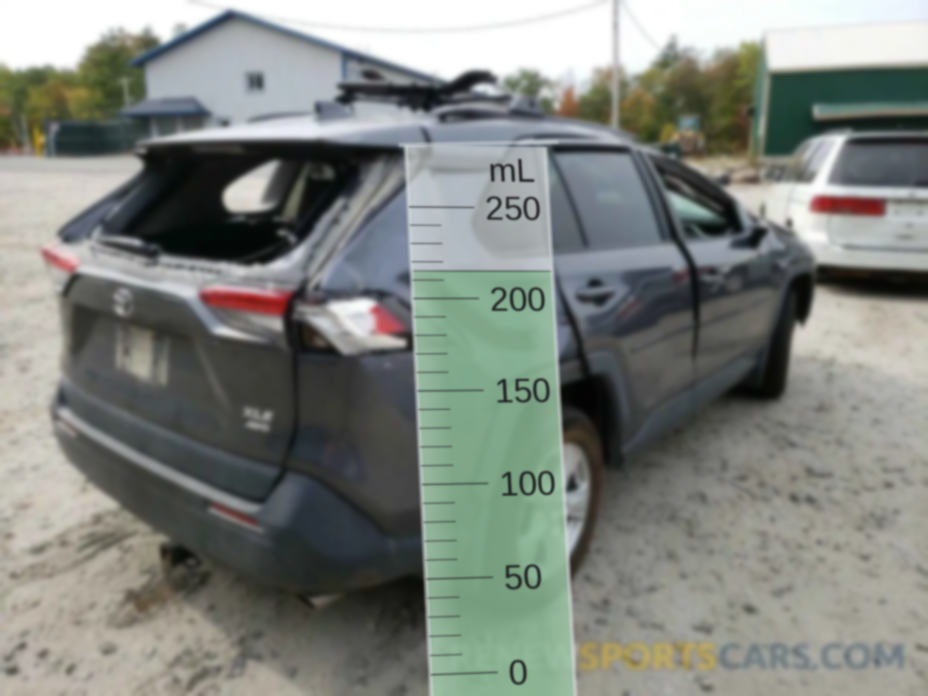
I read 215,mL
